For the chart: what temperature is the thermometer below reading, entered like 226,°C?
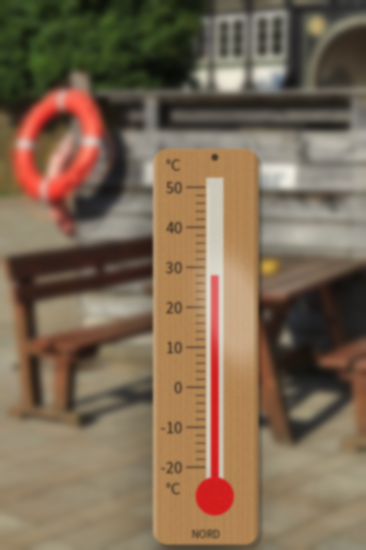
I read 28,°C
